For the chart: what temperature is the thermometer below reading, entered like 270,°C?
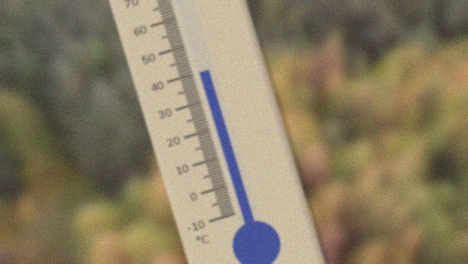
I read 40,°C
